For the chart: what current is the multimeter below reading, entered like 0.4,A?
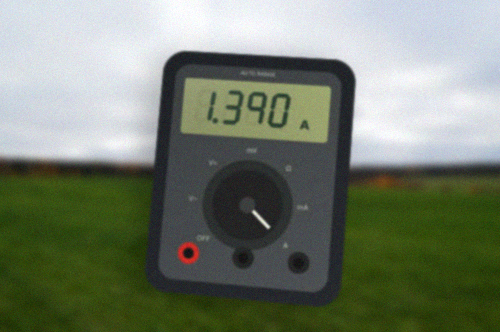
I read 1.390,A
